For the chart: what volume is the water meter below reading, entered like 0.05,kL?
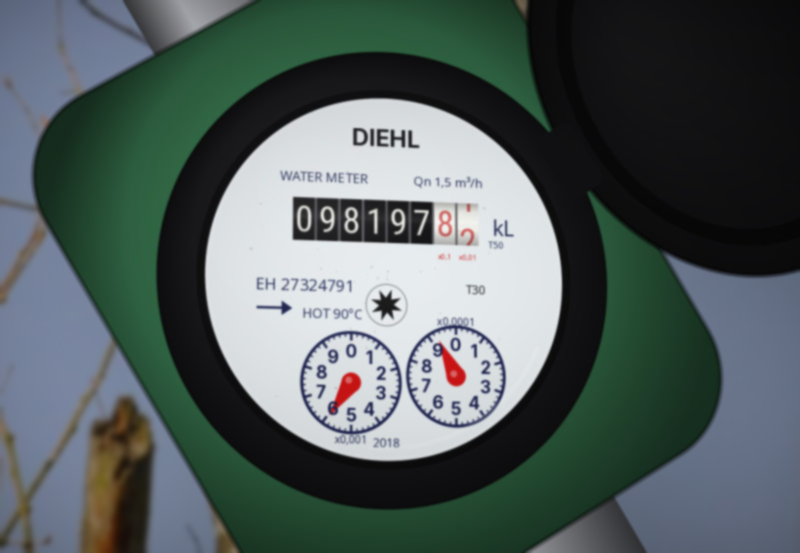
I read 98197.8159,kL
